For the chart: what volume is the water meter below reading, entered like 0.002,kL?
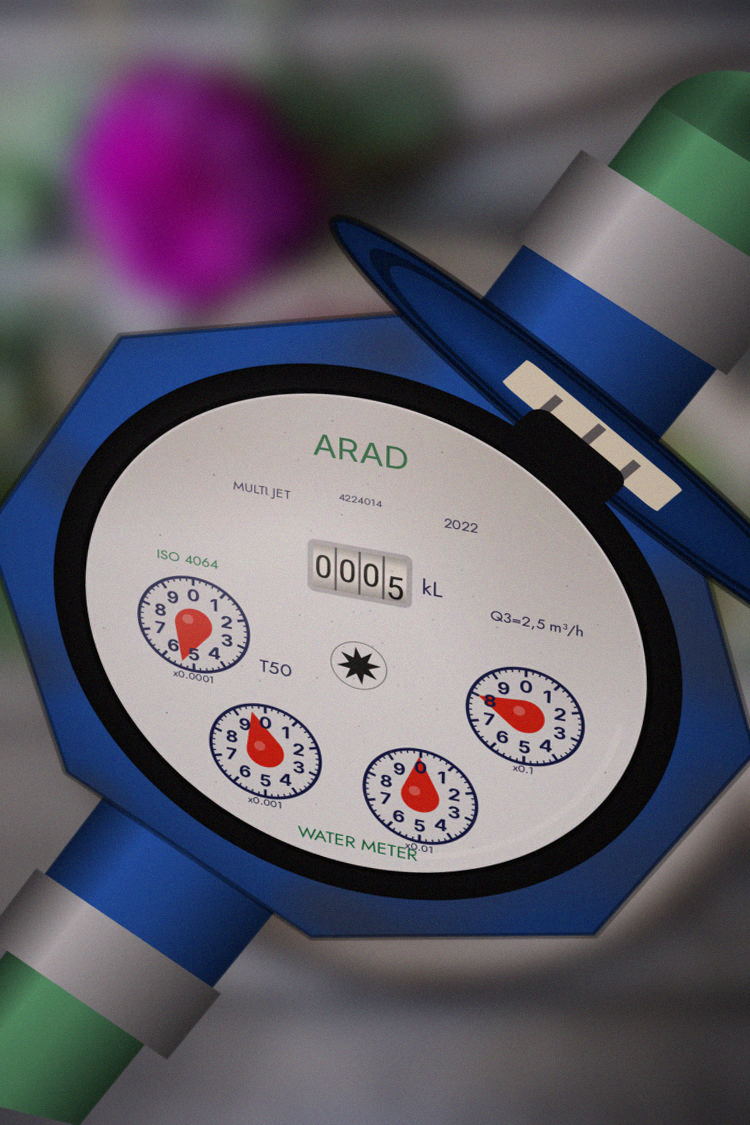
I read 4.7995,kL
